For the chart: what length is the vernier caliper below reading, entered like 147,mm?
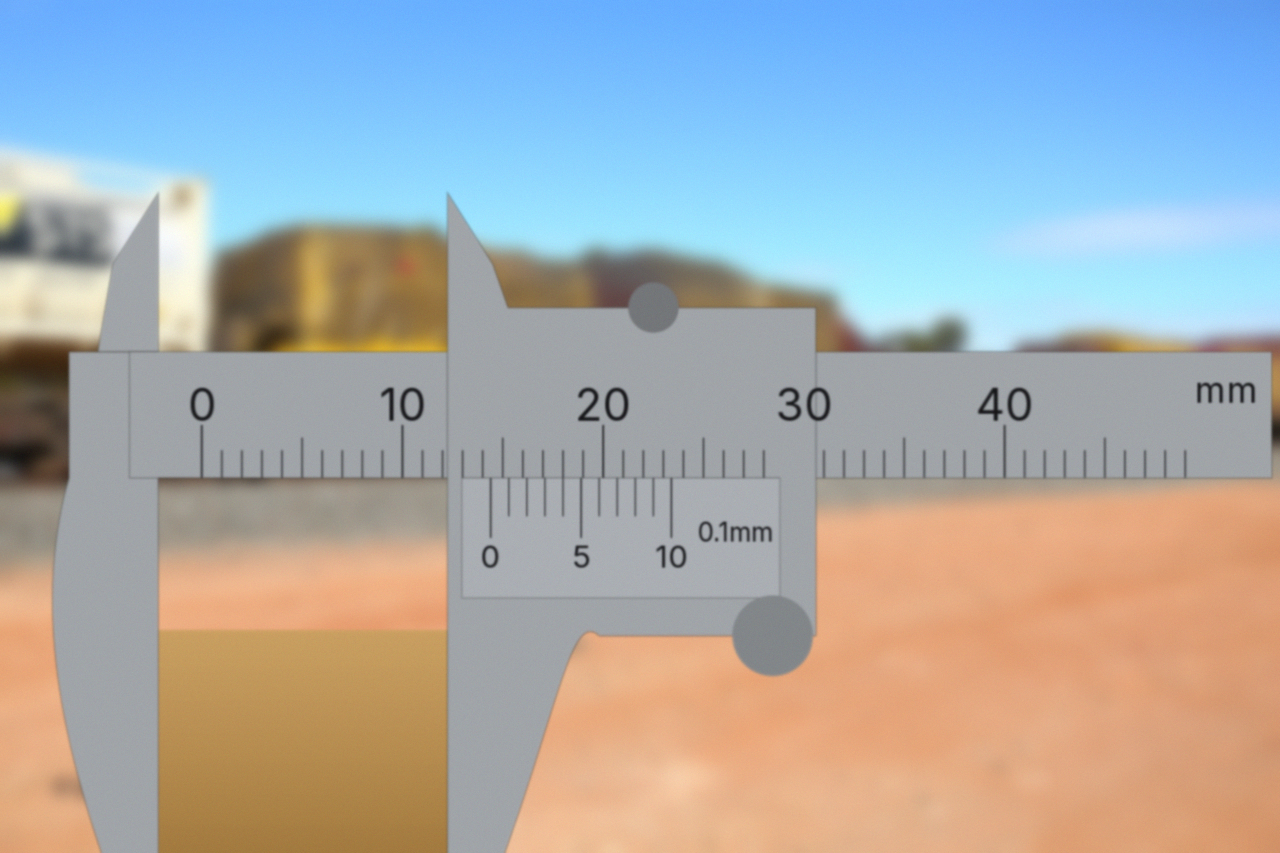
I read 14.4,mm
